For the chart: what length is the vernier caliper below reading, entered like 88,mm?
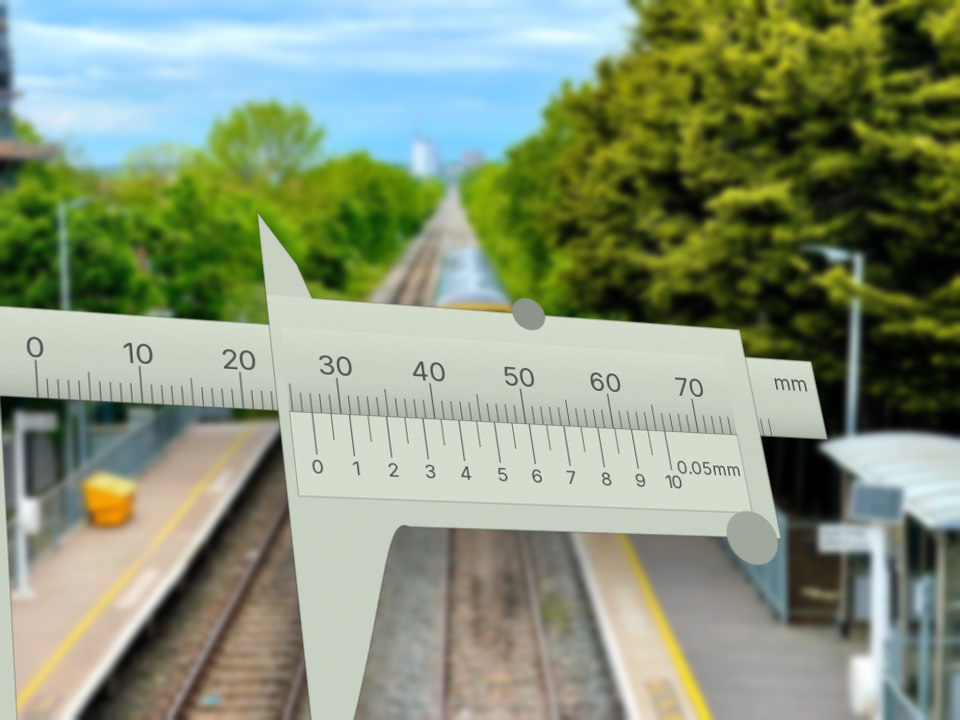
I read 27.0,mm
